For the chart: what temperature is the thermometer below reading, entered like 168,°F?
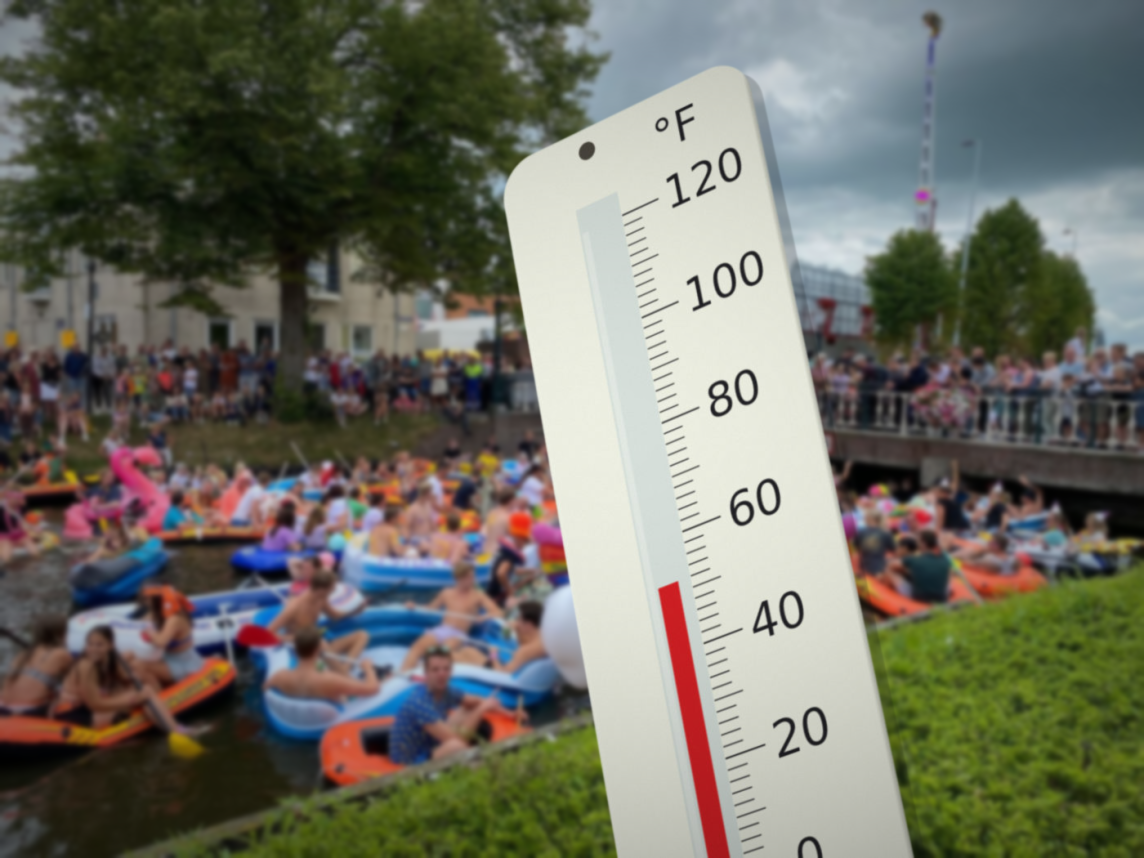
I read 52,°F
